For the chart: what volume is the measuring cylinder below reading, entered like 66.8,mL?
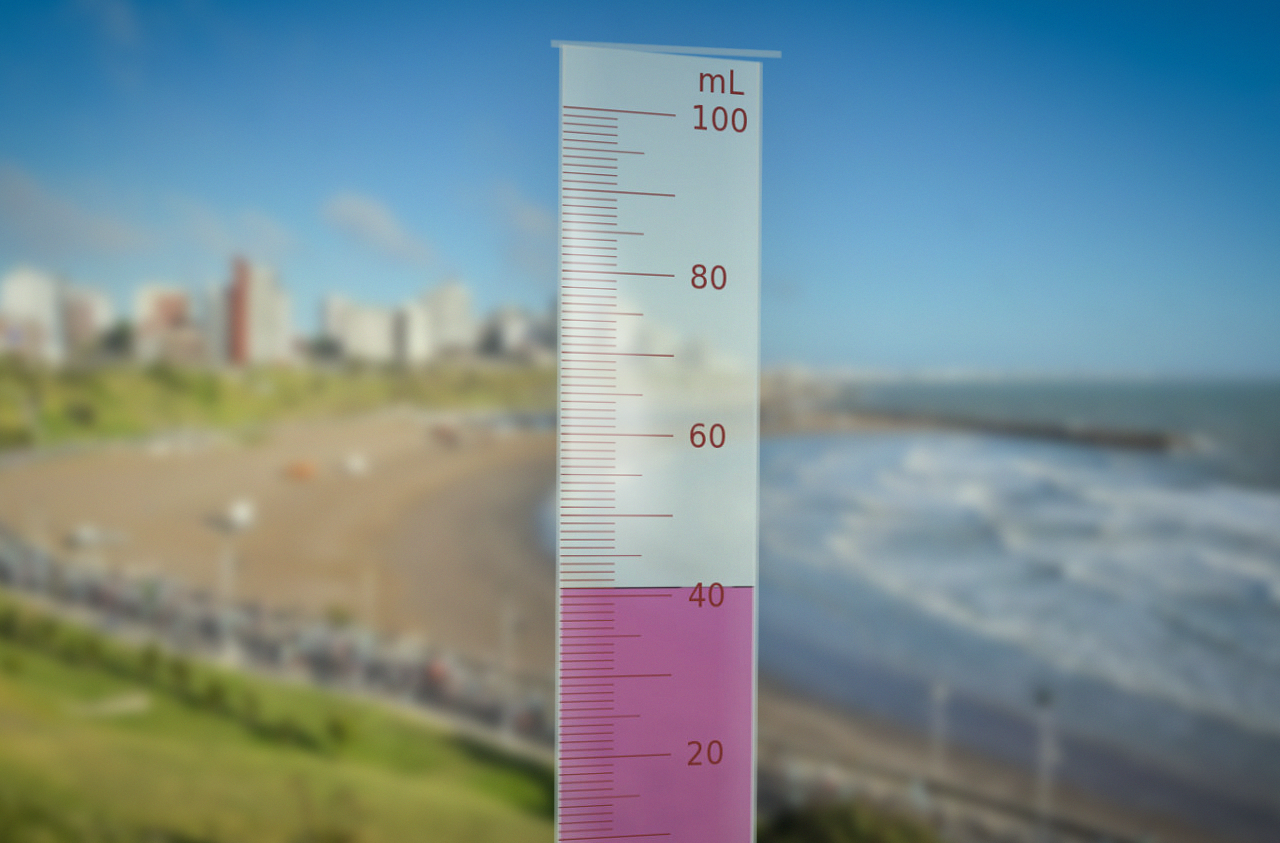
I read 41,mL
